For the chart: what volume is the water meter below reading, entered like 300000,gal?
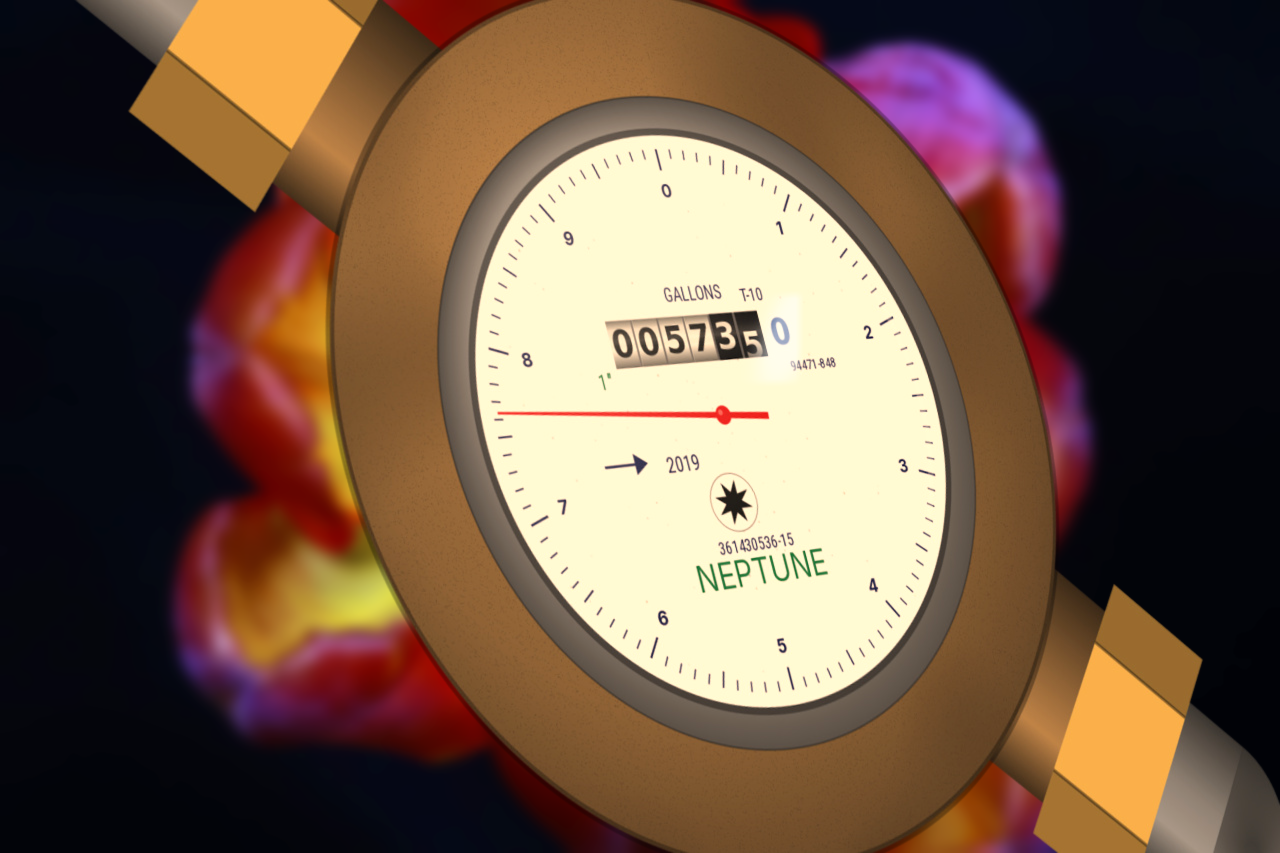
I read 57347.6,gal
